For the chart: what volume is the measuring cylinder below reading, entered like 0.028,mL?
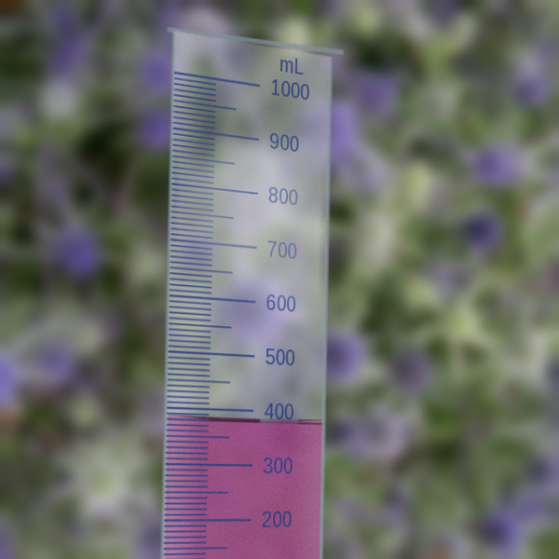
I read 380,mL
